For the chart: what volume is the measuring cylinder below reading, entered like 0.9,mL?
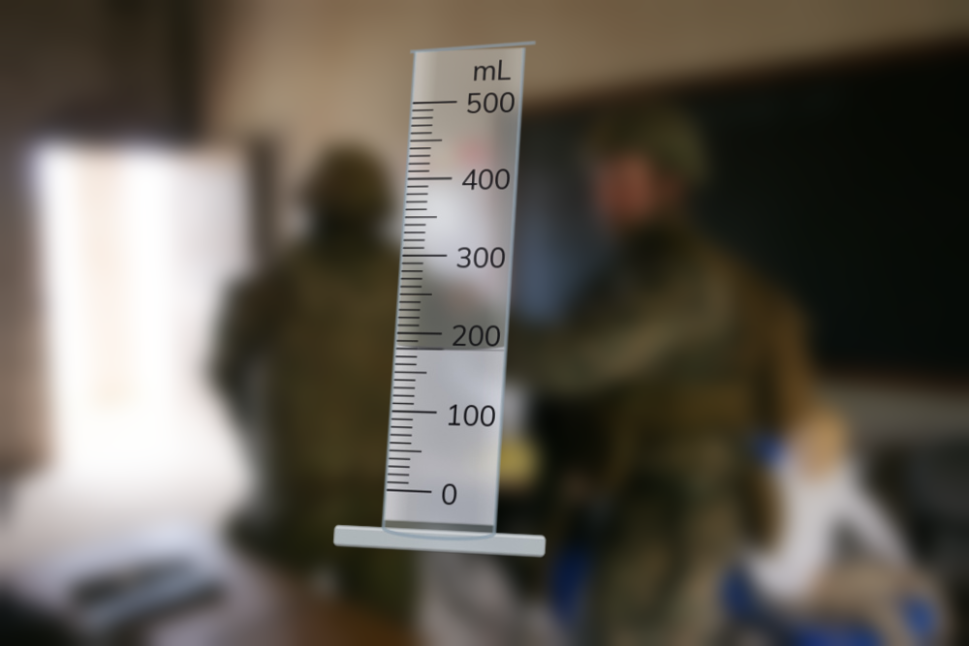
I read 180,mL
